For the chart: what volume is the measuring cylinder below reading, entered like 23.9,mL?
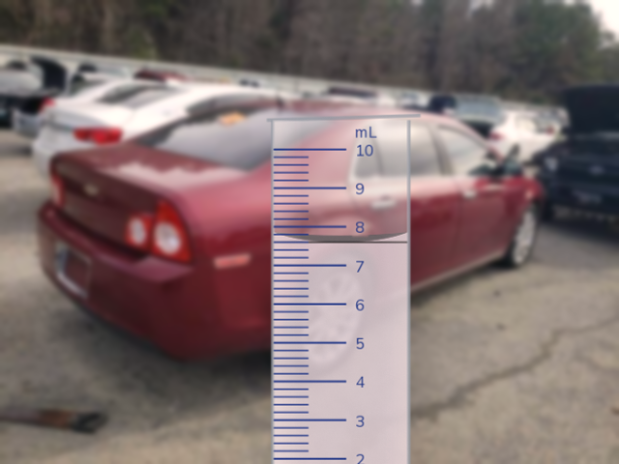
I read 7.6,mL
